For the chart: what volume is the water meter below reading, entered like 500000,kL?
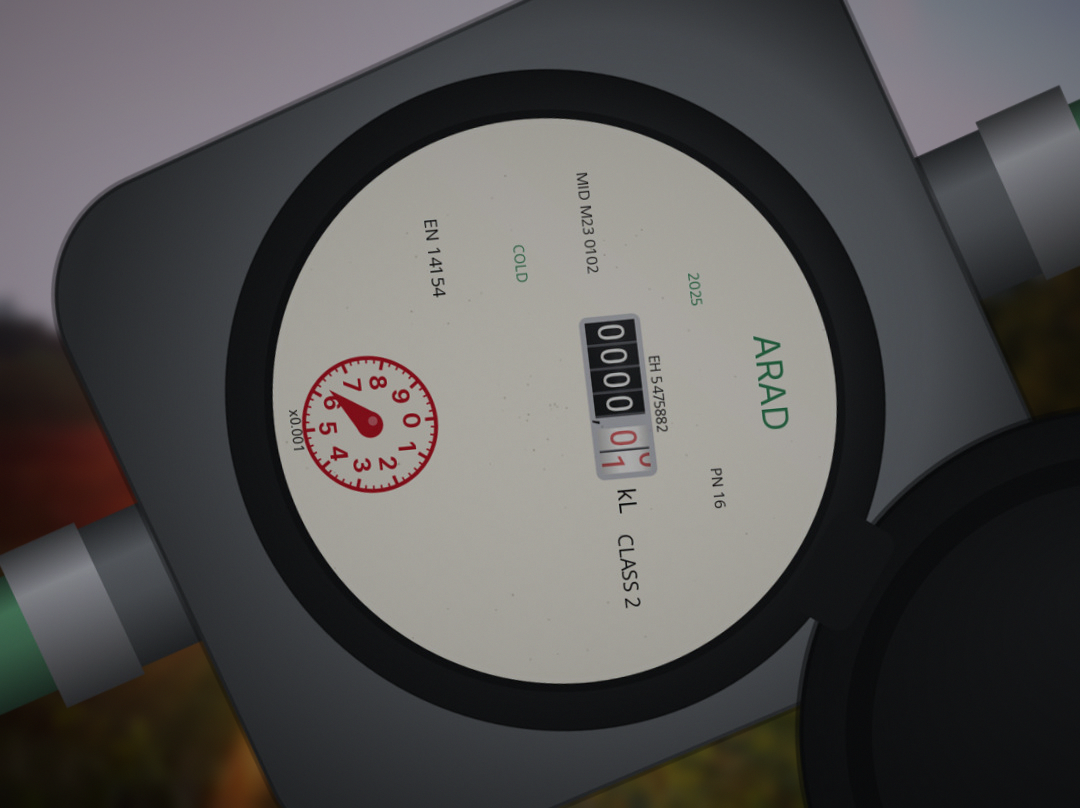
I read 0.006,kL
